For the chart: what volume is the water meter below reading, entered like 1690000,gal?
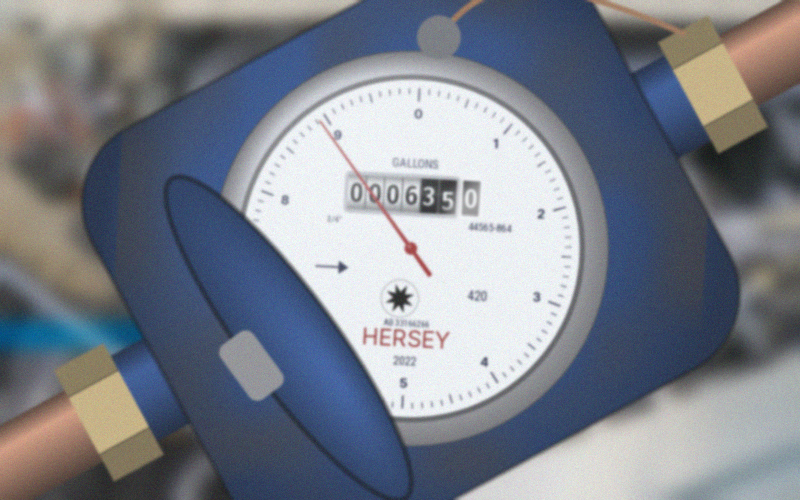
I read 6348.9,gal
